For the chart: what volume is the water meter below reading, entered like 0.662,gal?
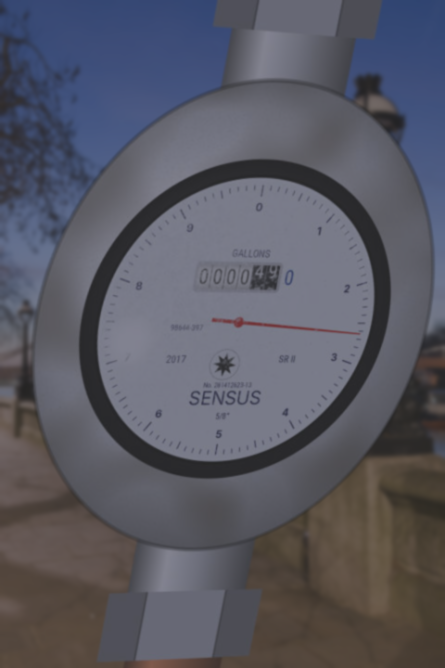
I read 492.6,gal
